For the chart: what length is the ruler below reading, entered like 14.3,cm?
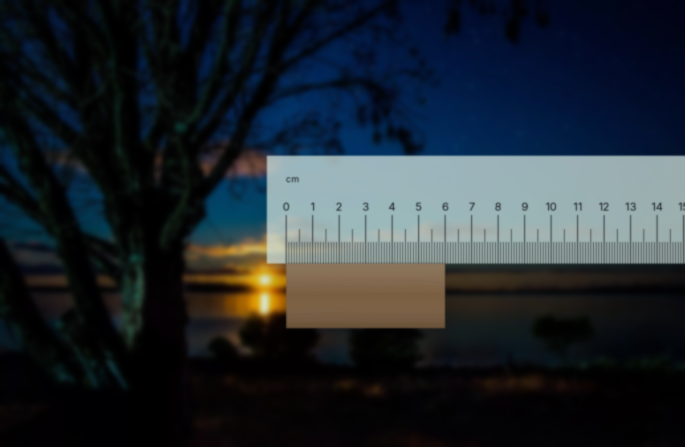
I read 6,cm
